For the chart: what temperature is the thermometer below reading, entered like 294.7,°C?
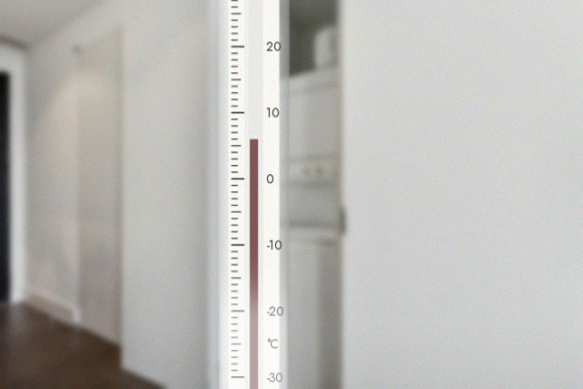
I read 6,°C
